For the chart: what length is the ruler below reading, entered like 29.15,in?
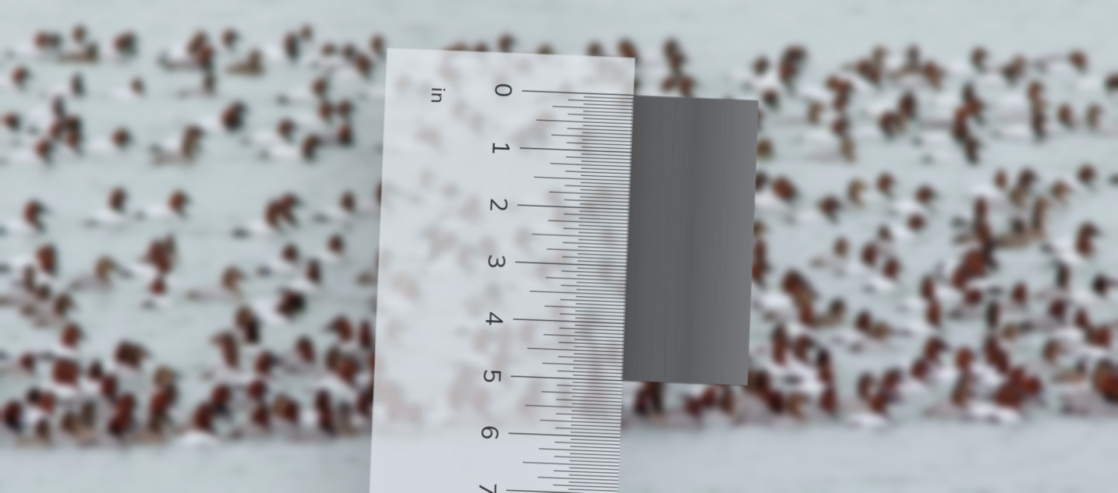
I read 5,in
